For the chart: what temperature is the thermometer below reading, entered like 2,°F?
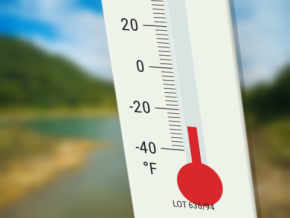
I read -28,°F
